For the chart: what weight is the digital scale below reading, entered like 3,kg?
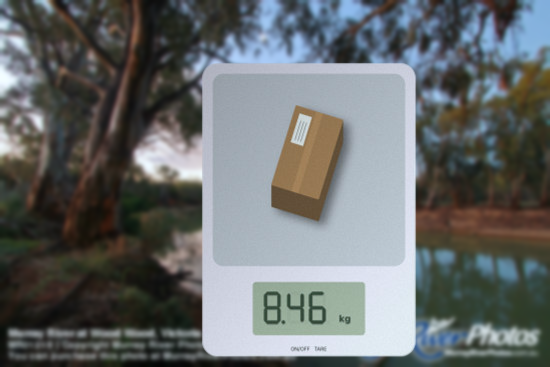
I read 8.46,kg
